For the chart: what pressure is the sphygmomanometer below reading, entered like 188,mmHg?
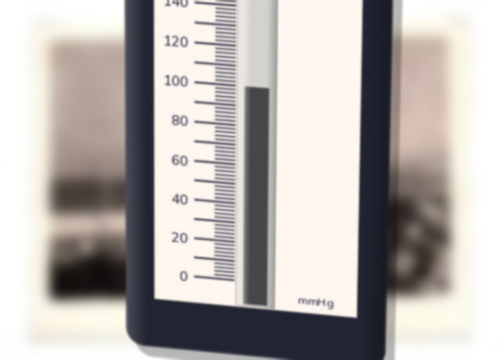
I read 100,mmHg
